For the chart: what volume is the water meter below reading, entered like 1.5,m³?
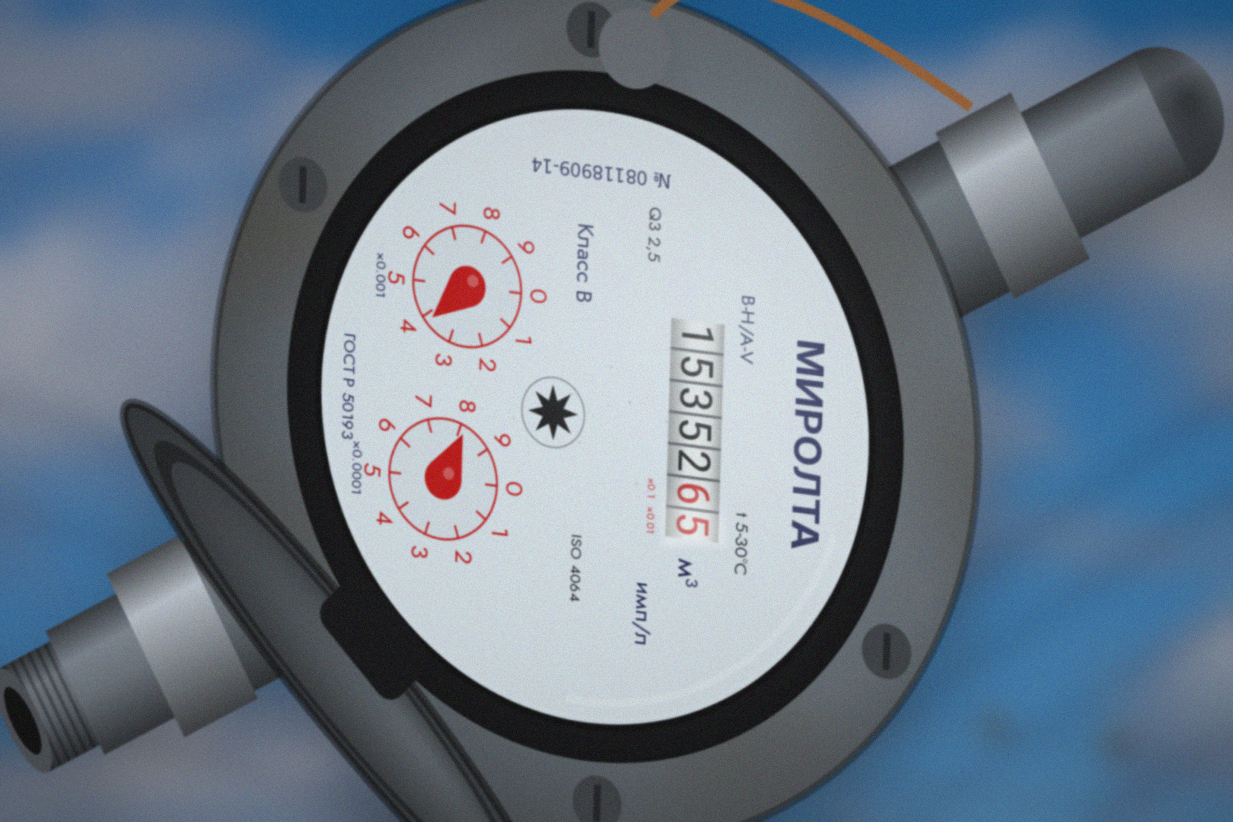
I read 15352.6538,m³
